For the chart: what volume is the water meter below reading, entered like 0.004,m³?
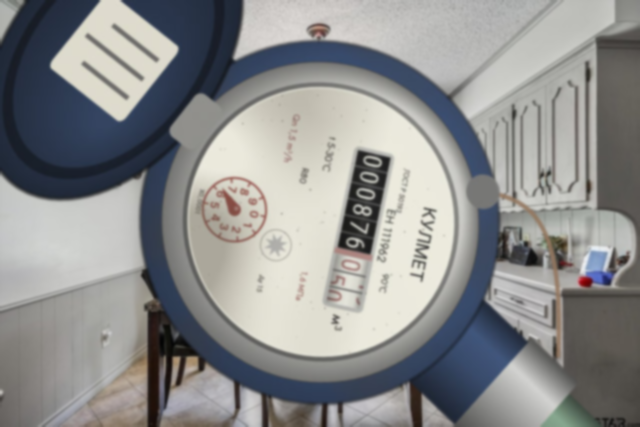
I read 876.0496,m³
